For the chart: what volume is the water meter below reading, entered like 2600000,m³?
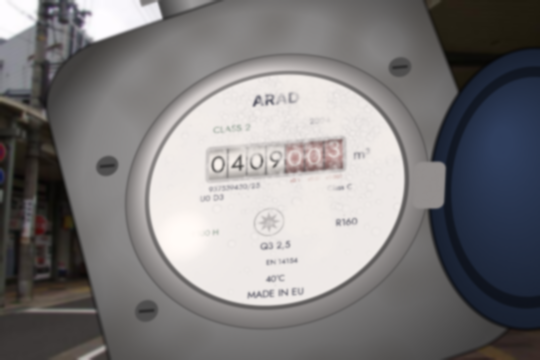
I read 409.003,m³
